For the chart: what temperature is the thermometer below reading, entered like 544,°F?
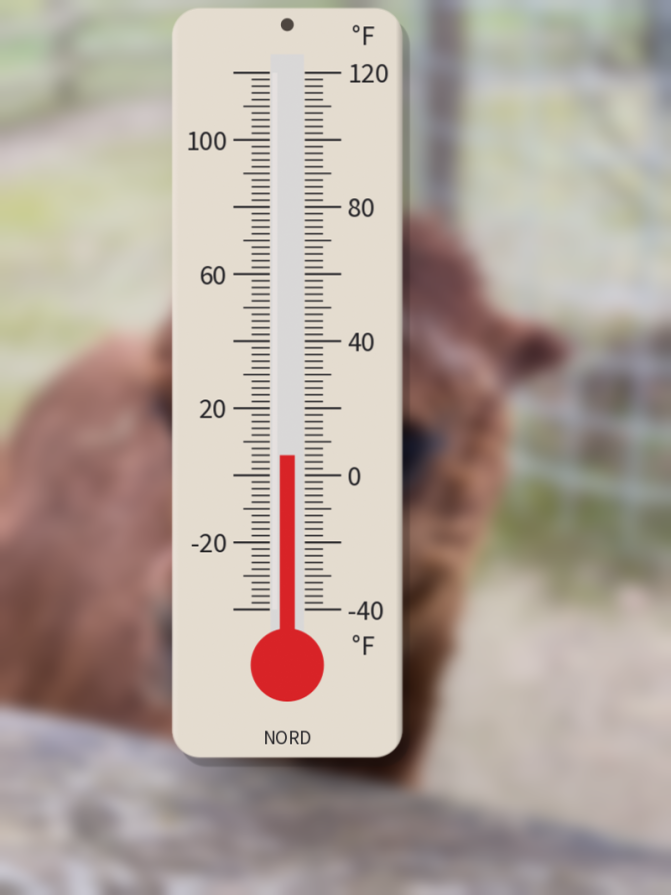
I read 6,°F
